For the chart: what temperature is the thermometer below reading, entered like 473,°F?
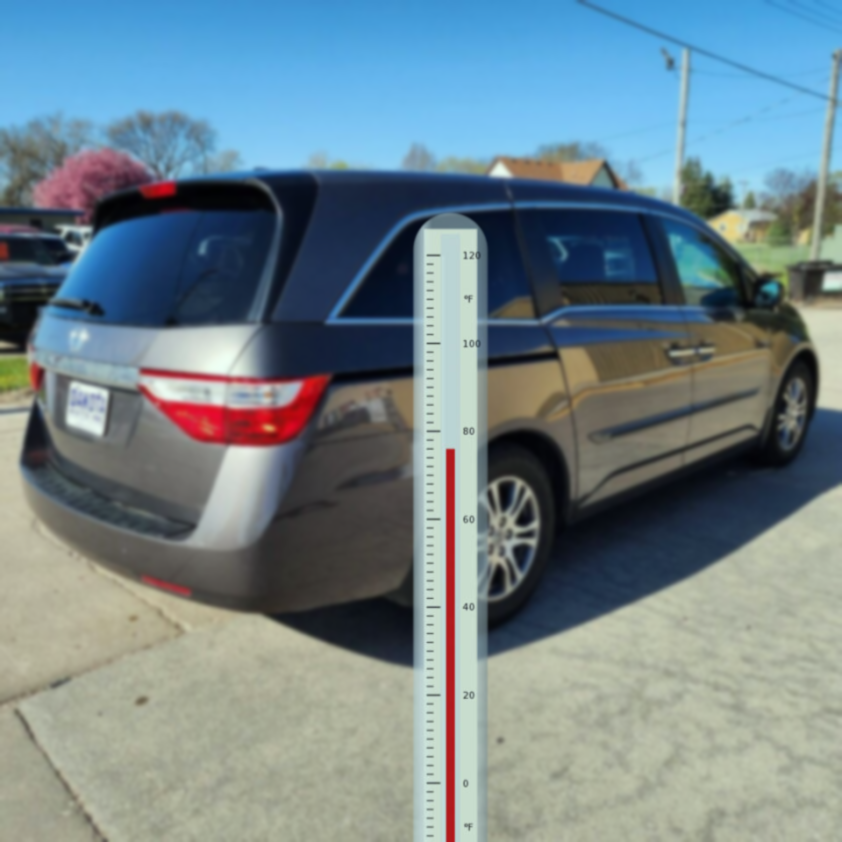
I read 76,°F
